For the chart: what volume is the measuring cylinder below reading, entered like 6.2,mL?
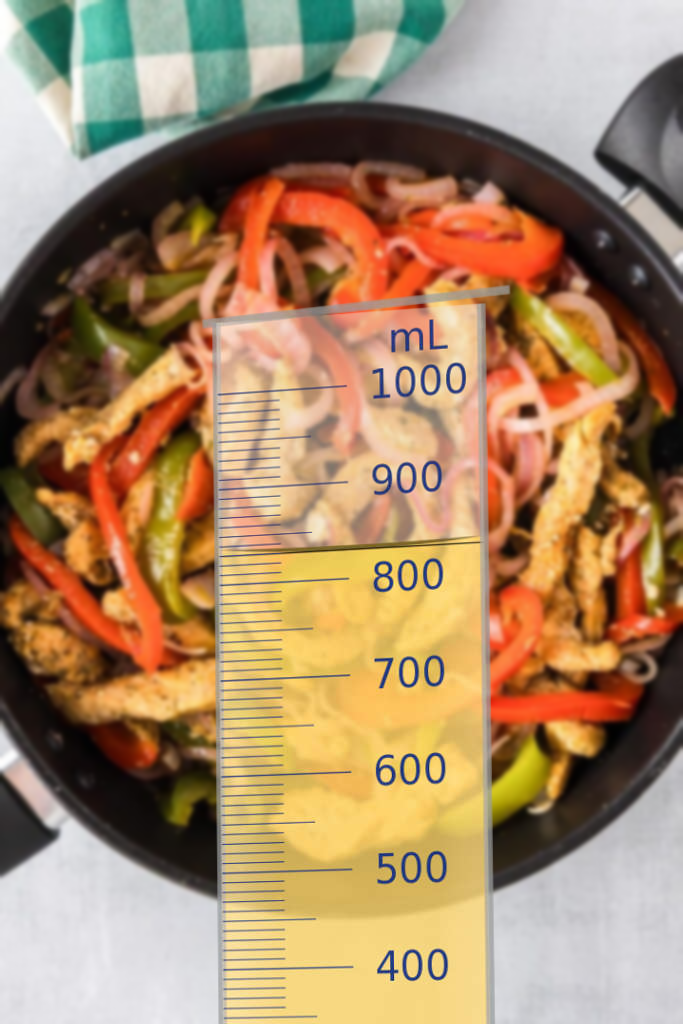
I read 830,mL
